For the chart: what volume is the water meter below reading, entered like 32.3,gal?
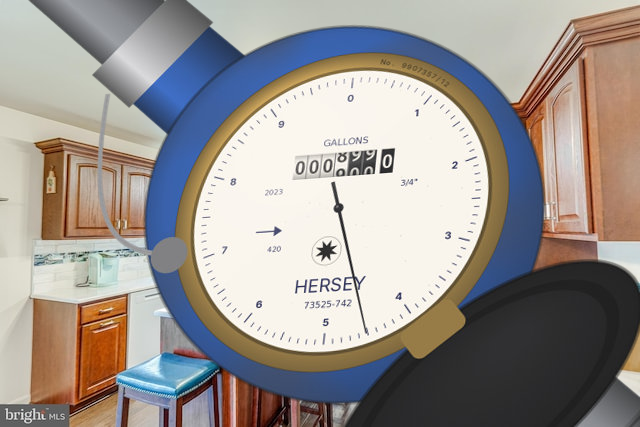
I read 8994.5,gal
